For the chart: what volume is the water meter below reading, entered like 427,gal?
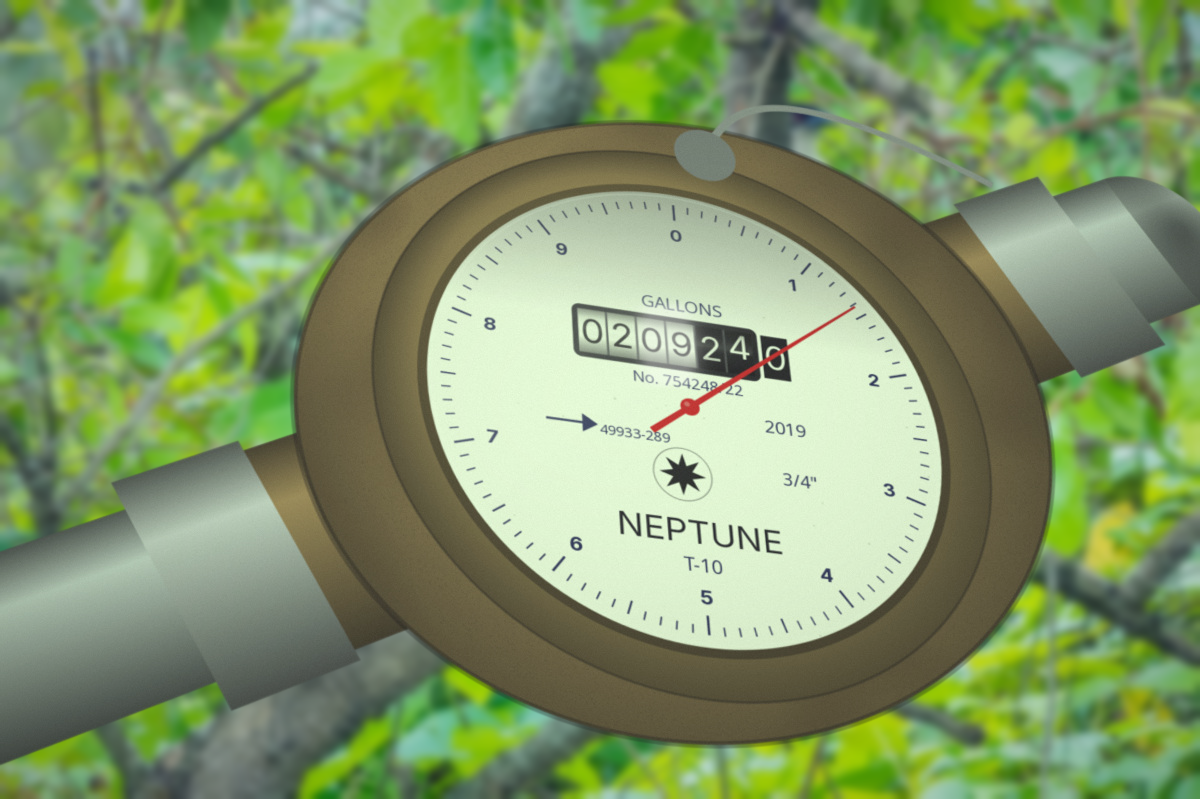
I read 209241.4,gal
